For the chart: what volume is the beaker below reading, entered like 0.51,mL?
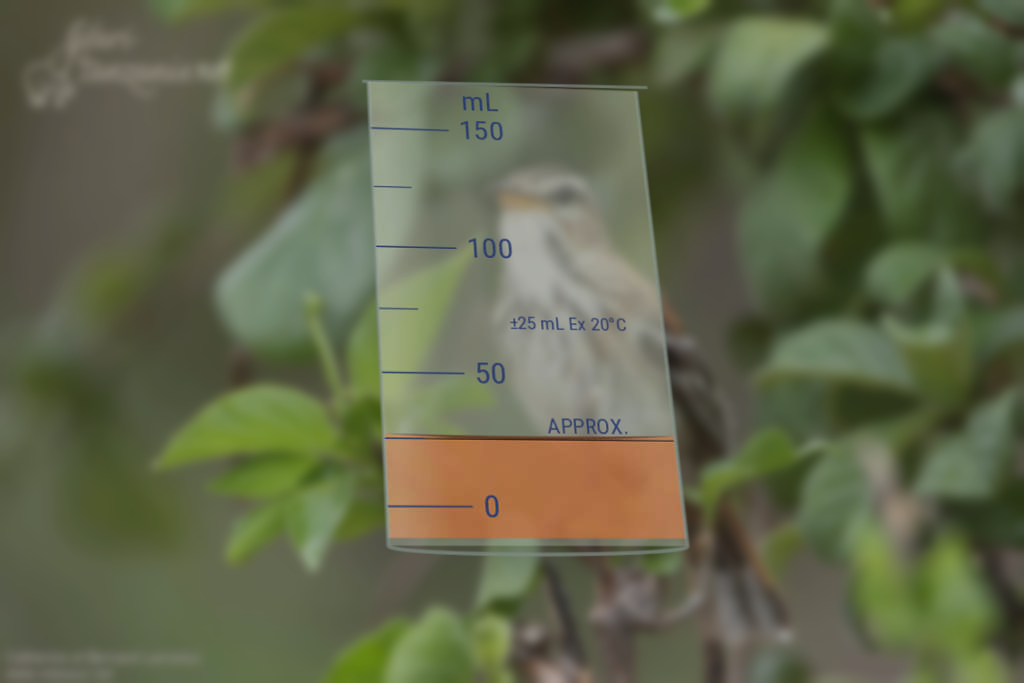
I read 25,mL
